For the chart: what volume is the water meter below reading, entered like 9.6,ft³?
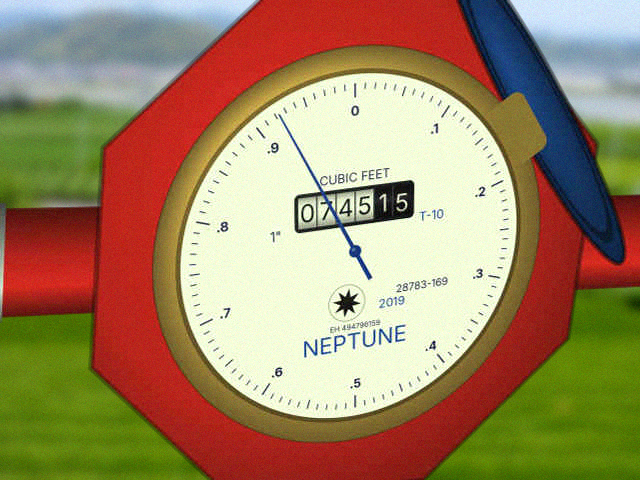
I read 74514.92,ft³
